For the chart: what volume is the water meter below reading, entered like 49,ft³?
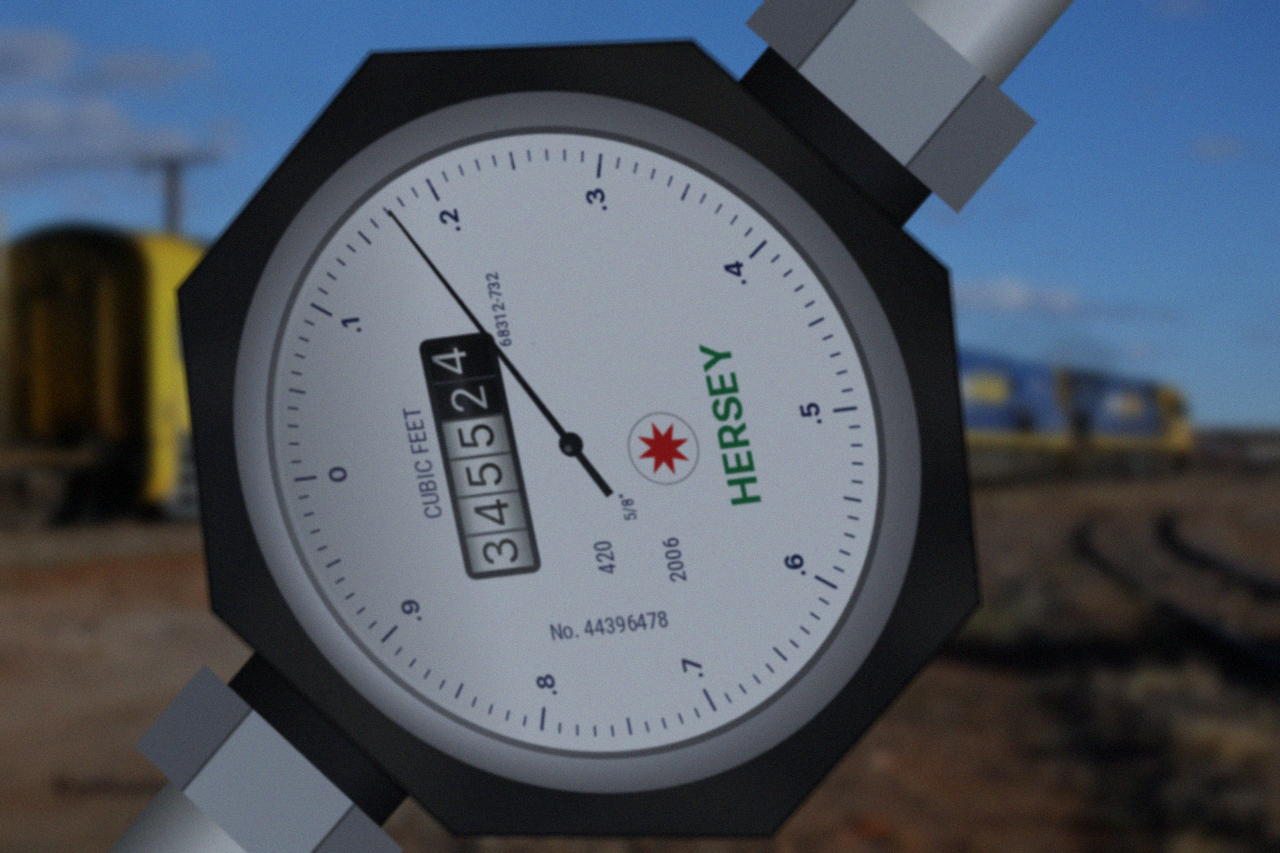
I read 345524.17,ft³
